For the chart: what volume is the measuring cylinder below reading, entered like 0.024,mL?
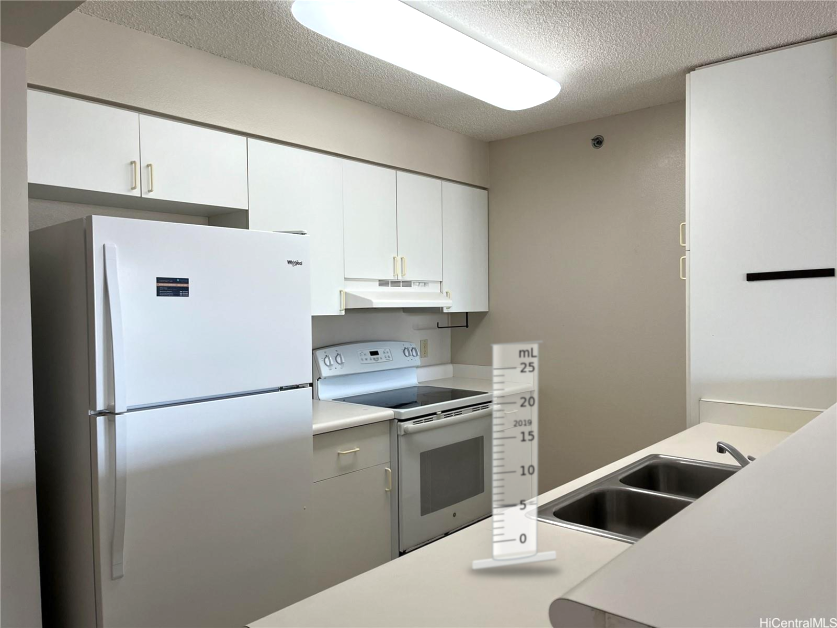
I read 5,mL
